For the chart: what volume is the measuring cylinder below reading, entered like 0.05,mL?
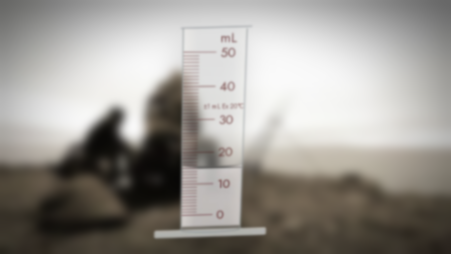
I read 15,mL
